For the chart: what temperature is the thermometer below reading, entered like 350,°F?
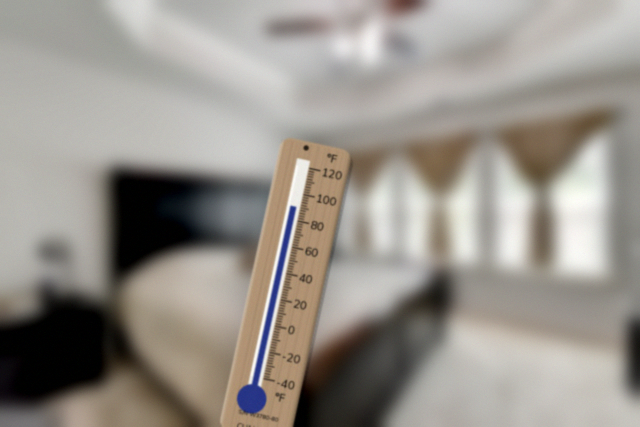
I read 90,°F
